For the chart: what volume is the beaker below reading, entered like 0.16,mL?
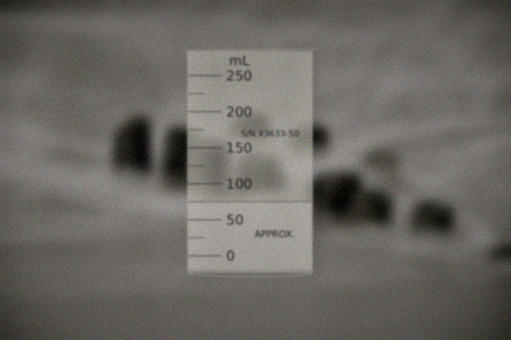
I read 75,mL
